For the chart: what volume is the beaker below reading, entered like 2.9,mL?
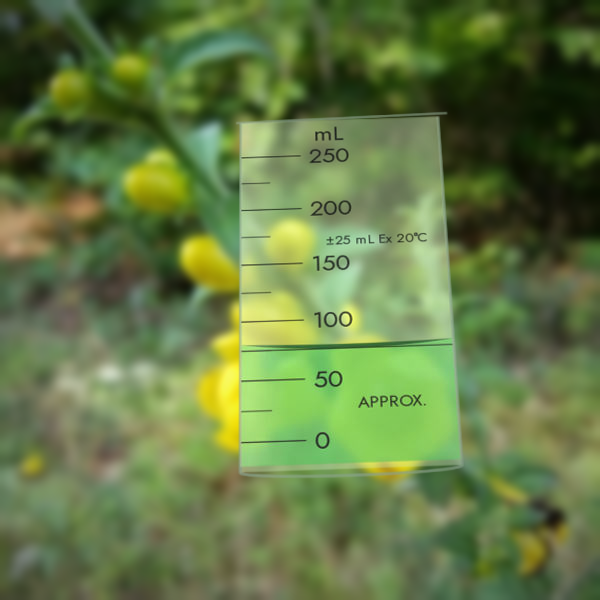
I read 75,mL
